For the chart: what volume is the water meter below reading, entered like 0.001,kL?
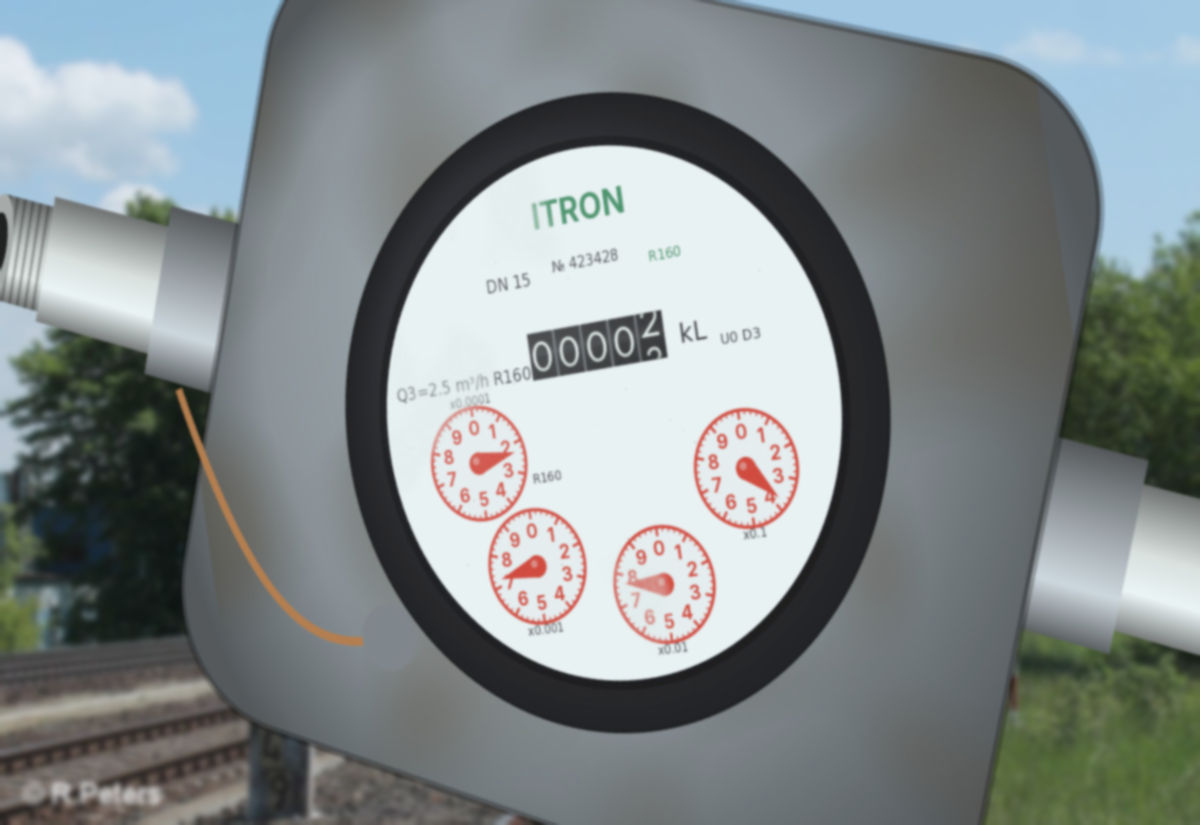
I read 2.3772,kL
